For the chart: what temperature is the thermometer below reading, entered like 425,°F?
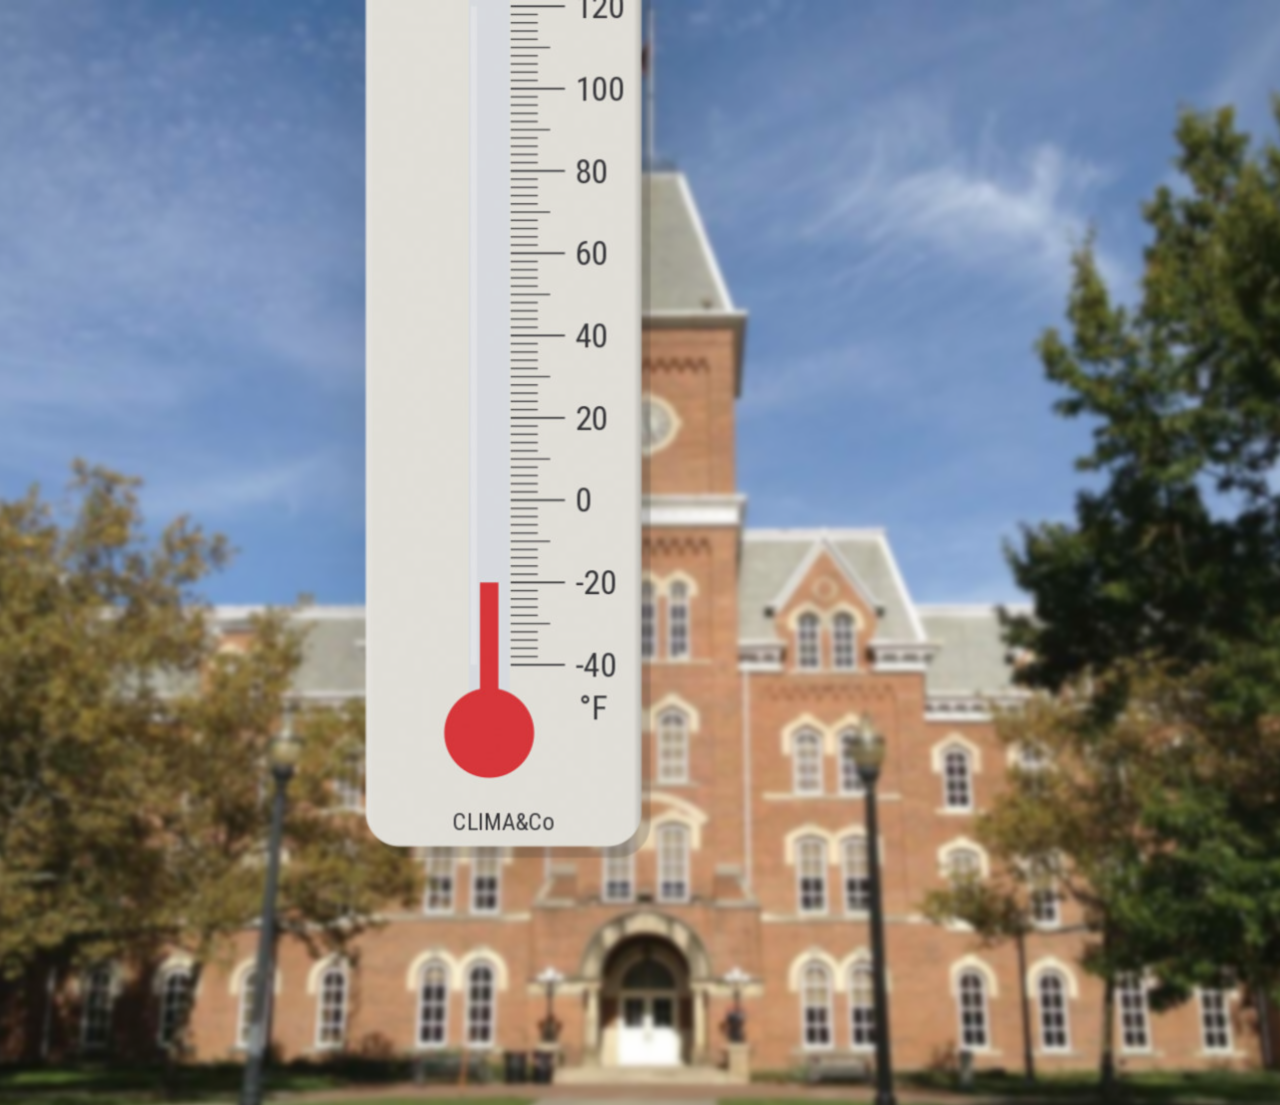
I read -20,°F
